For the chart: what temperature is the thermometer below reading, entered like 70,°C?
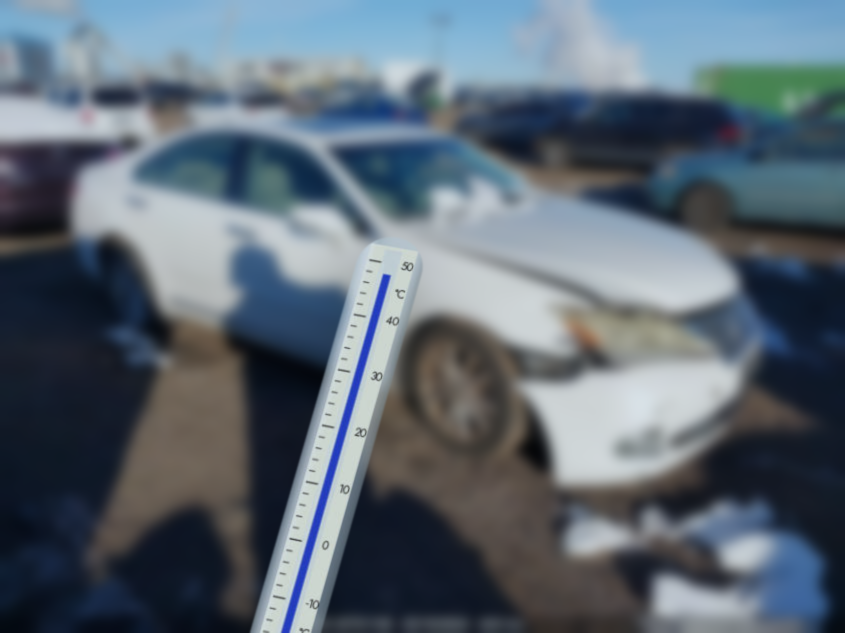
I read 48,°C
